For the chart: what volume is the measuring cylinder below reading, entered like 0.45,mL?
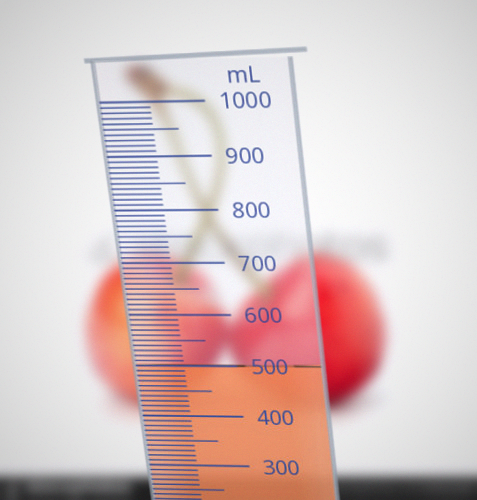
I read 500,mL
